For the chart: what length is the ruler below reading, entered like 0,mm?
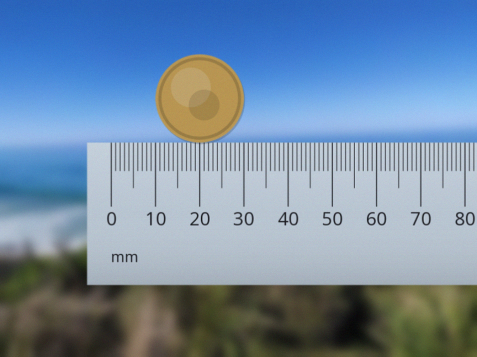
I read 20,mm
